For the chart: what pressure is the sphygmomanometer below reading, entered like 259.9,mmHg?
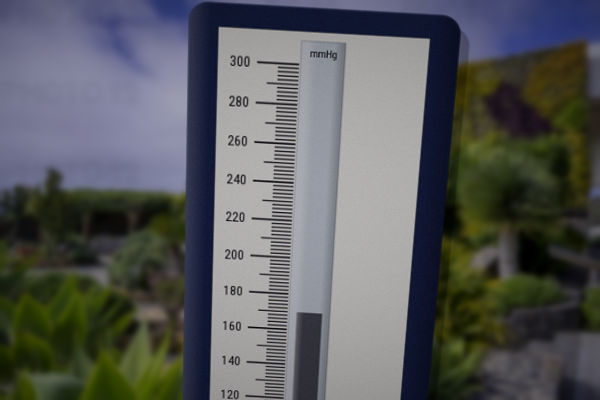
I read 170,mmHg
